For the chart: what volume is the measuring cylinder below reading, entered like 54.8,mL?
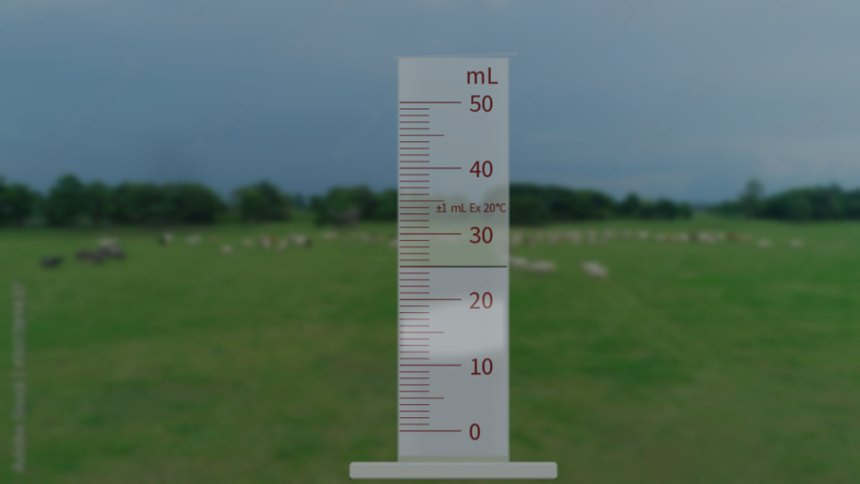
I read 25,mL
